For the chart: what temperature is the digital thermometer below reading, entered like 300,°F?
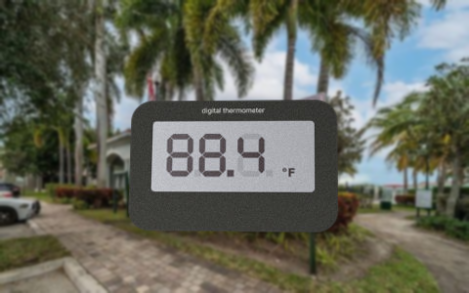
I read 88.4,°F
